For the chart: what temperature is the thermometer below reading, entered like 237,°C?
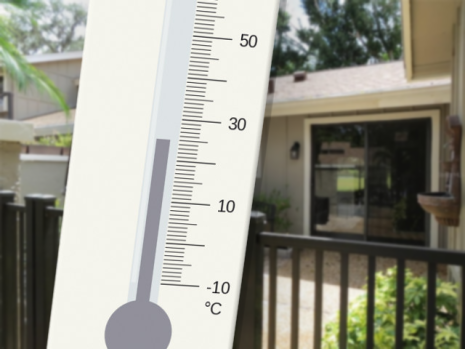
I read 25,°C
